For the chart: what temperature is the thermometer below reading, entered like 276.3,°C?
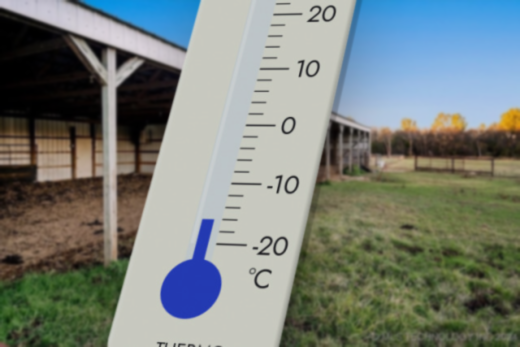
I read -16,°C
